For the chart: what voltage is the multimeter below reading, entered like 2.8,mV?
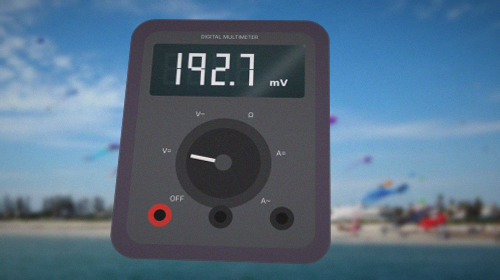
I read 192.7,mV
